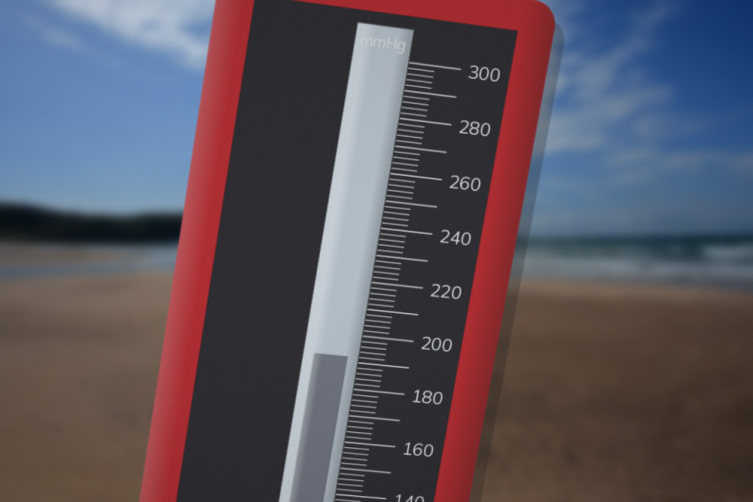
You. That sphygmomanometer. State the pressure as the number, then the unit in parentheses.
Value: 192 (mmHg)
